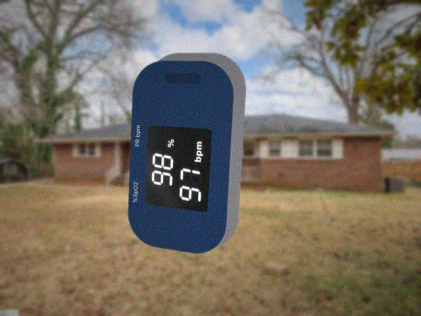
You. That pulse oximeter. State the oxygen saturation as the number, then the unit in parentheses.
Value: 98 (%)
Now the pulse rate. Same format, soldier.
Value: 97 (bpm)
